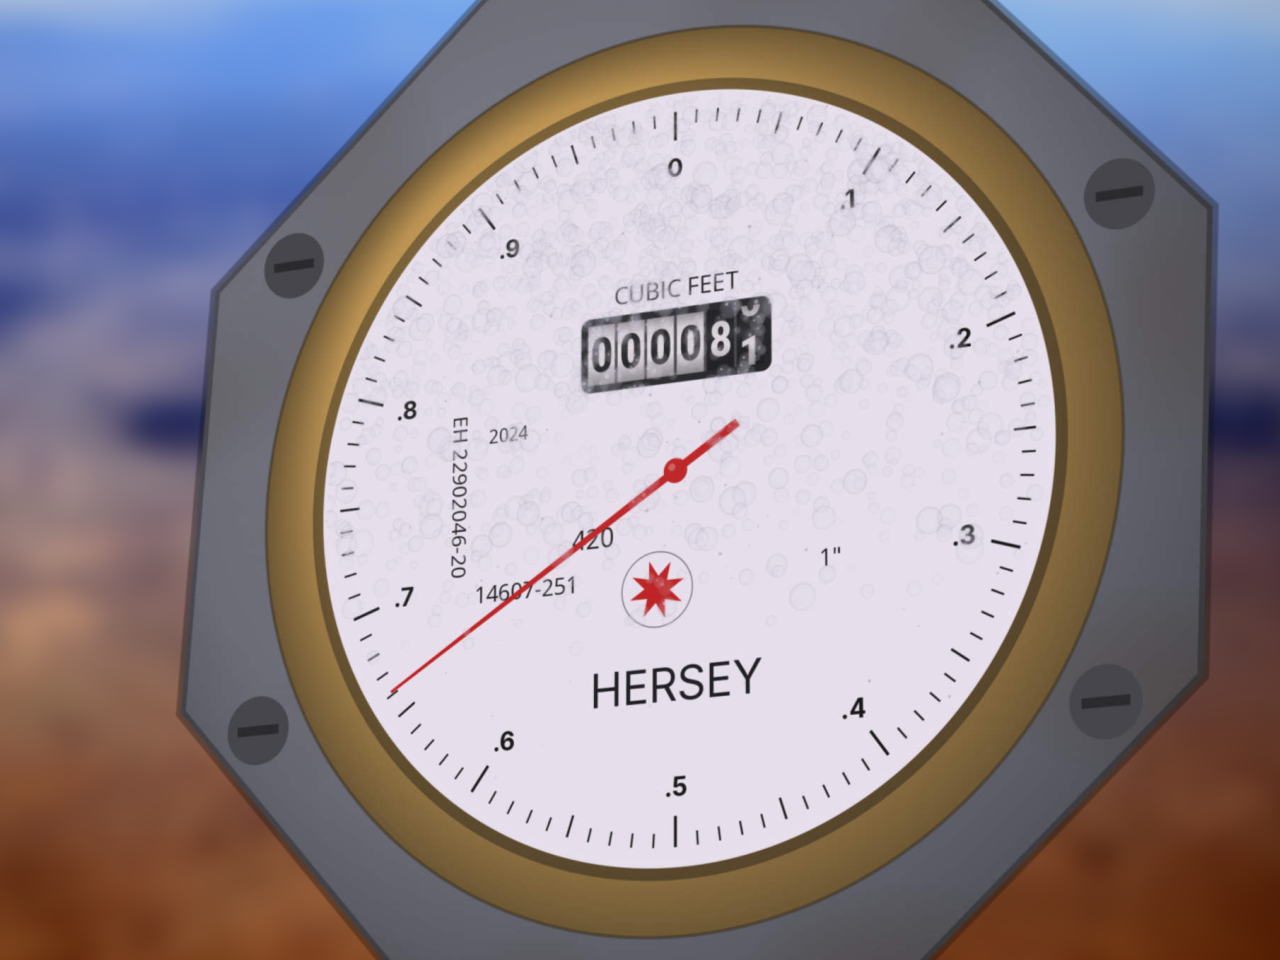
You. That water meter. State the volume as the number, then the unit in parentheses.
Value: 80.66 (ft³)
